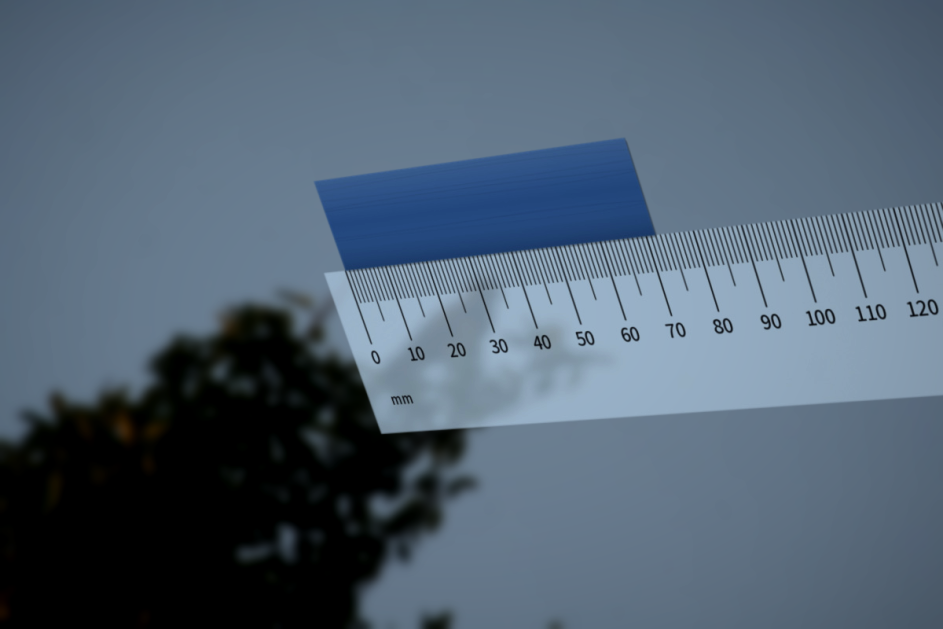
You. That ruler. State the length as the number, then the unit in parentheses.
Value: 72 (mm)
